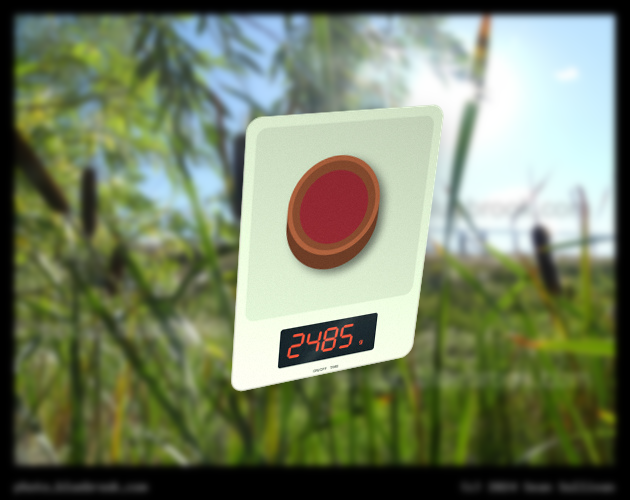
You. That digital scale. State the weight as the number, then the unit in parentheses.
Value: 2485 (g)
